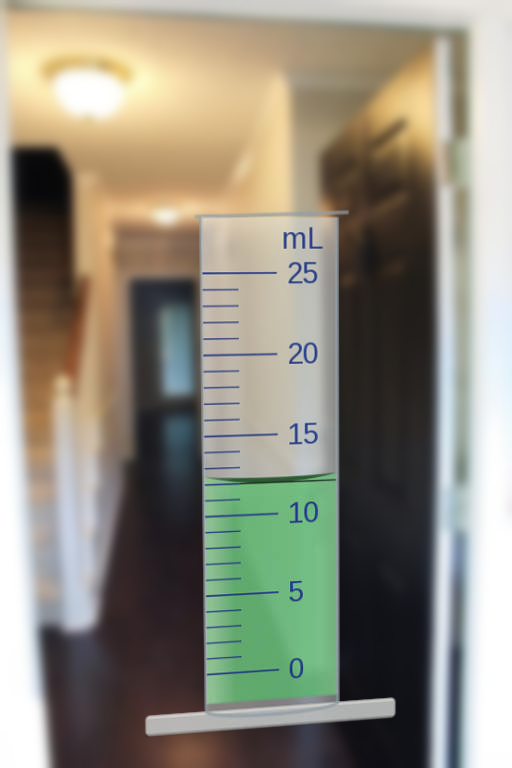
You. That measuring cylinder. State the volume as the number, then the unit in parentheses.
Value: 12 (mL)
